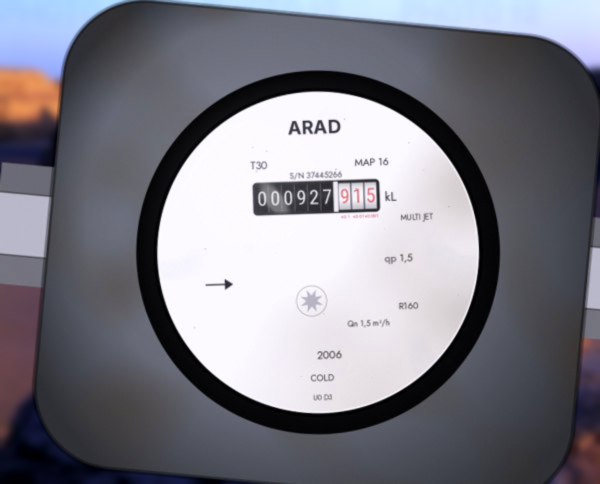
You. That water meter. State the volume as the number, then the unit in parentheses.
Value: 927.915 (kL)
